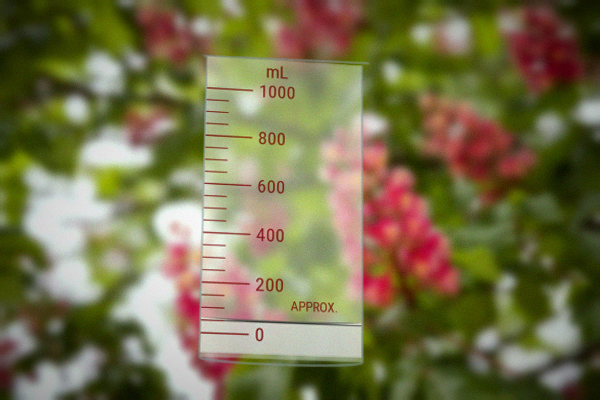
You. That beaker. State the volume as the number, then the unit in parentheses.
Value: 50 (mL)
